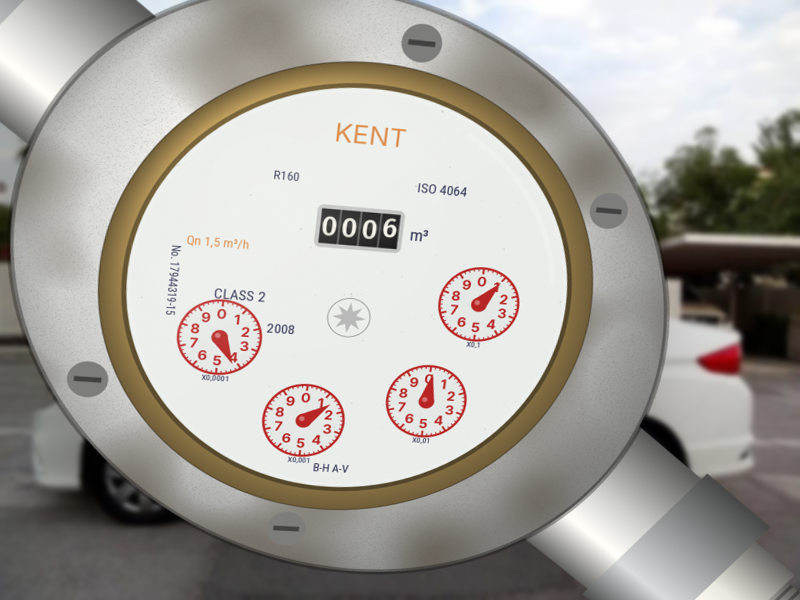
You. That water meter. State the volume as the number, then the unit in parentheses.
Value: 6.1014 (m³)
